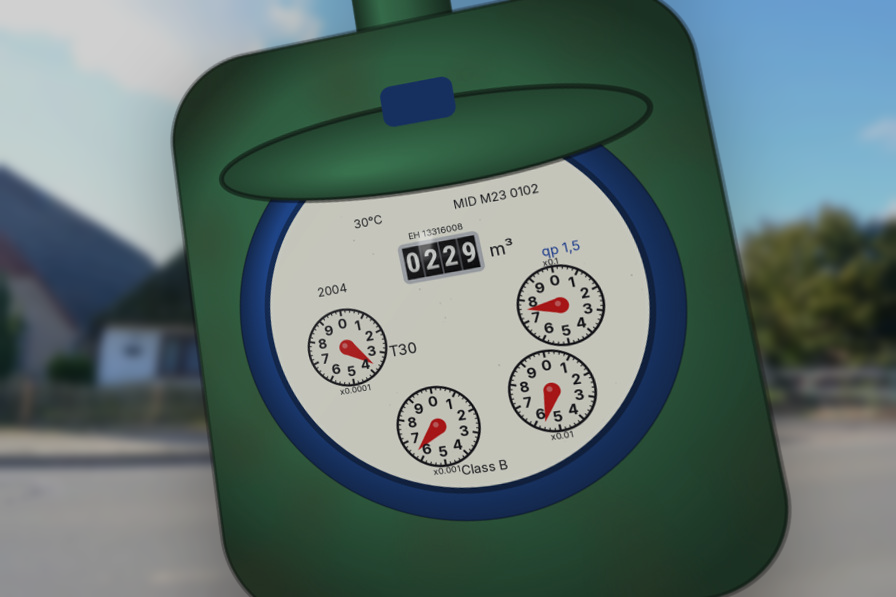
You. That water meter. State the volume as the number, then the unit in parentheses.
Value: 229.7563 (m³)
